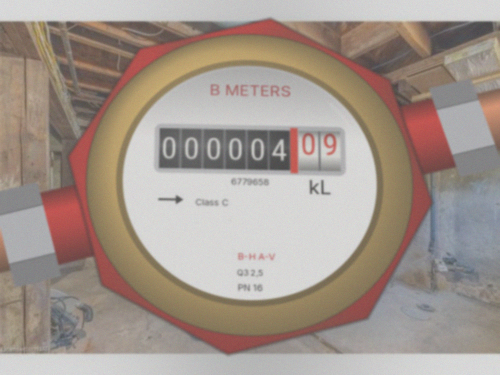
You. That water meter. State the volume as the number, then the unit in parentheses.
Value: 4.09 (kL)
